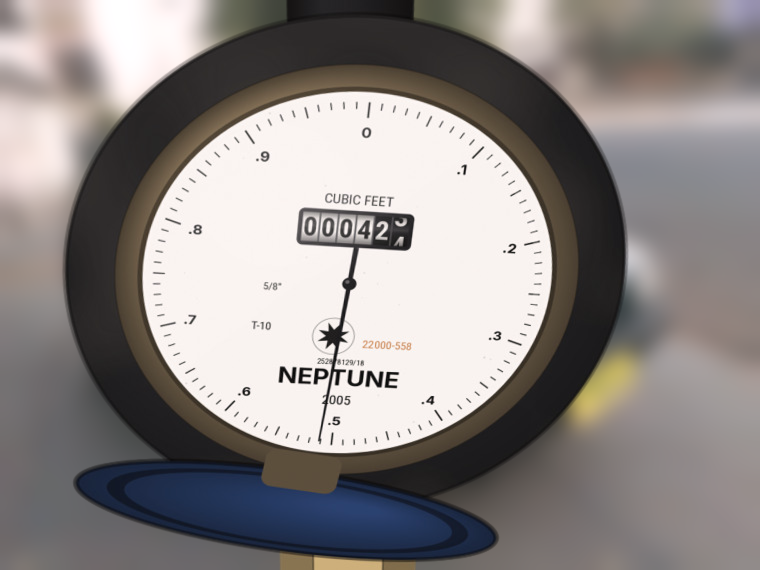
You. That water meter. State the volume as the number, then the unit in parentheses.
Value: 423.51 (ft³)
